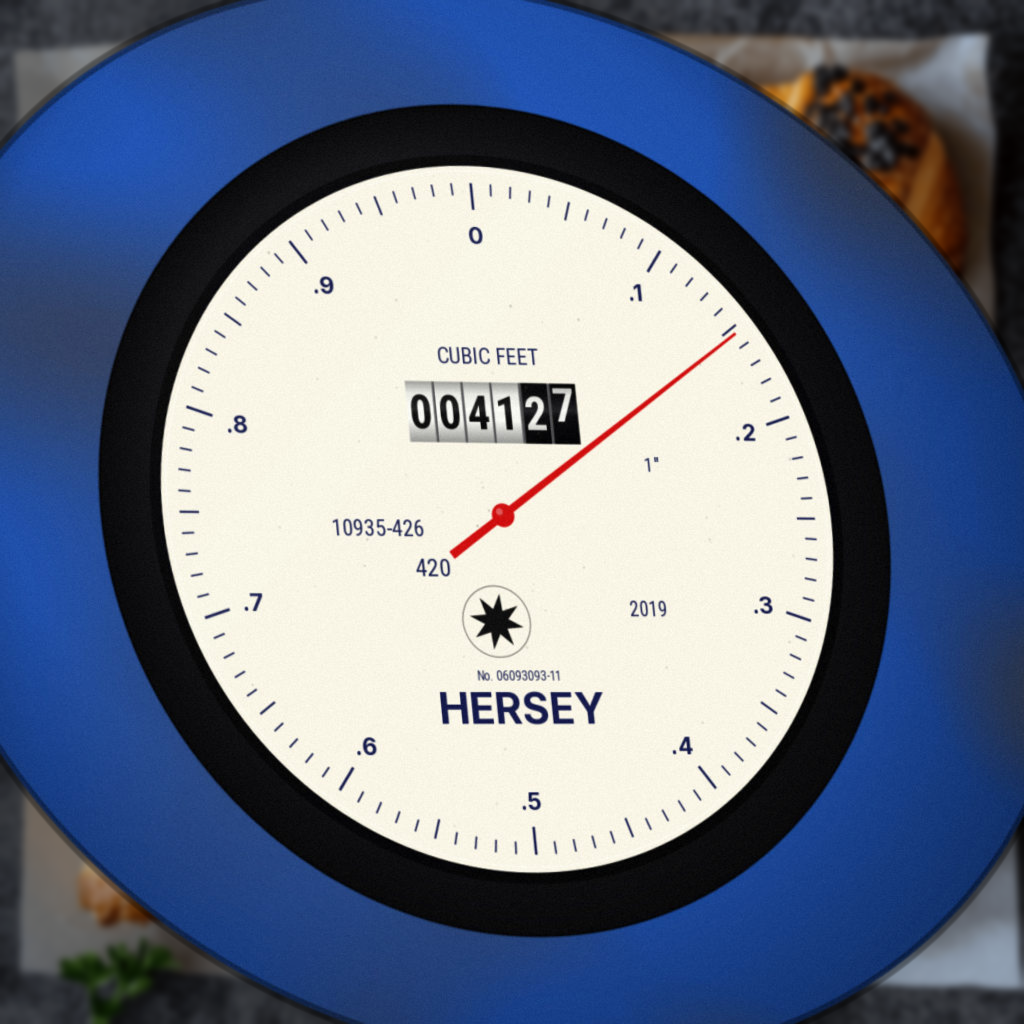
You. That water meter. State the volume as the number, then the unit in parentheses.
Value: 4127.15 (ft³)
